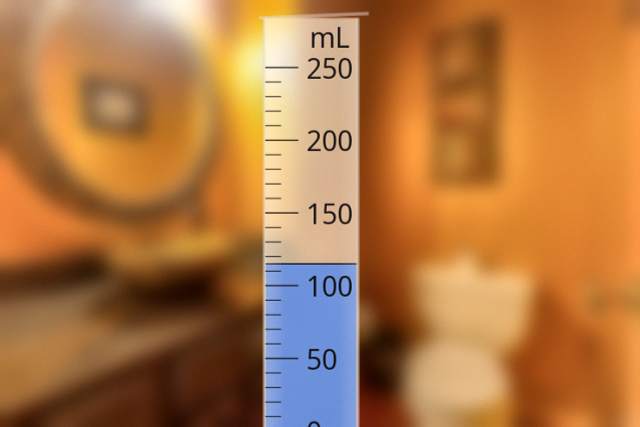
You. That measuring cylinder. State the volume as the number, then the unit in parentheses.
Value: 115 (mL)
